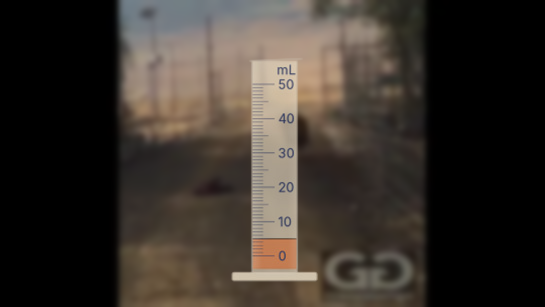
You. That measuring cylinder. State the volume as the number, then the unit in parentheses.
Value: 5 (mL)
